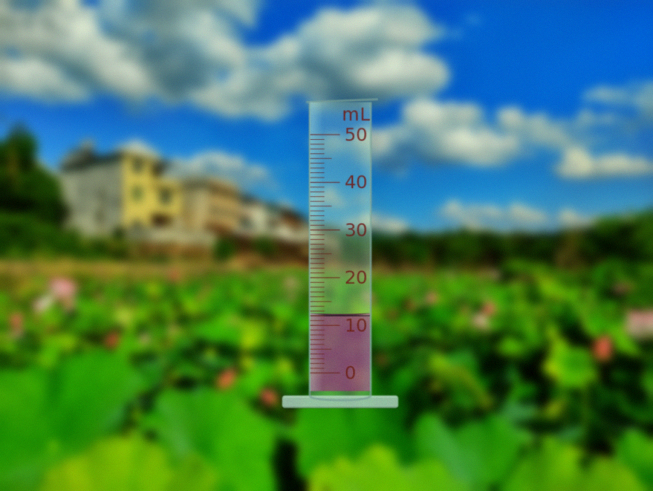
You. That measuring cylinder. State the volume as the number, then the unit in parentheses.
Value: 12 (mL)
